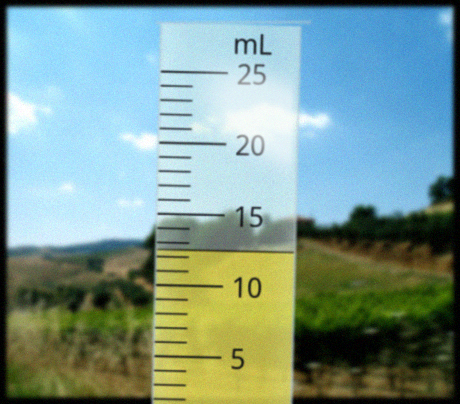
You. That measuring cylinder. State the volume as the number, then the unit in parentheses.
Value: 12.5 (mL)
